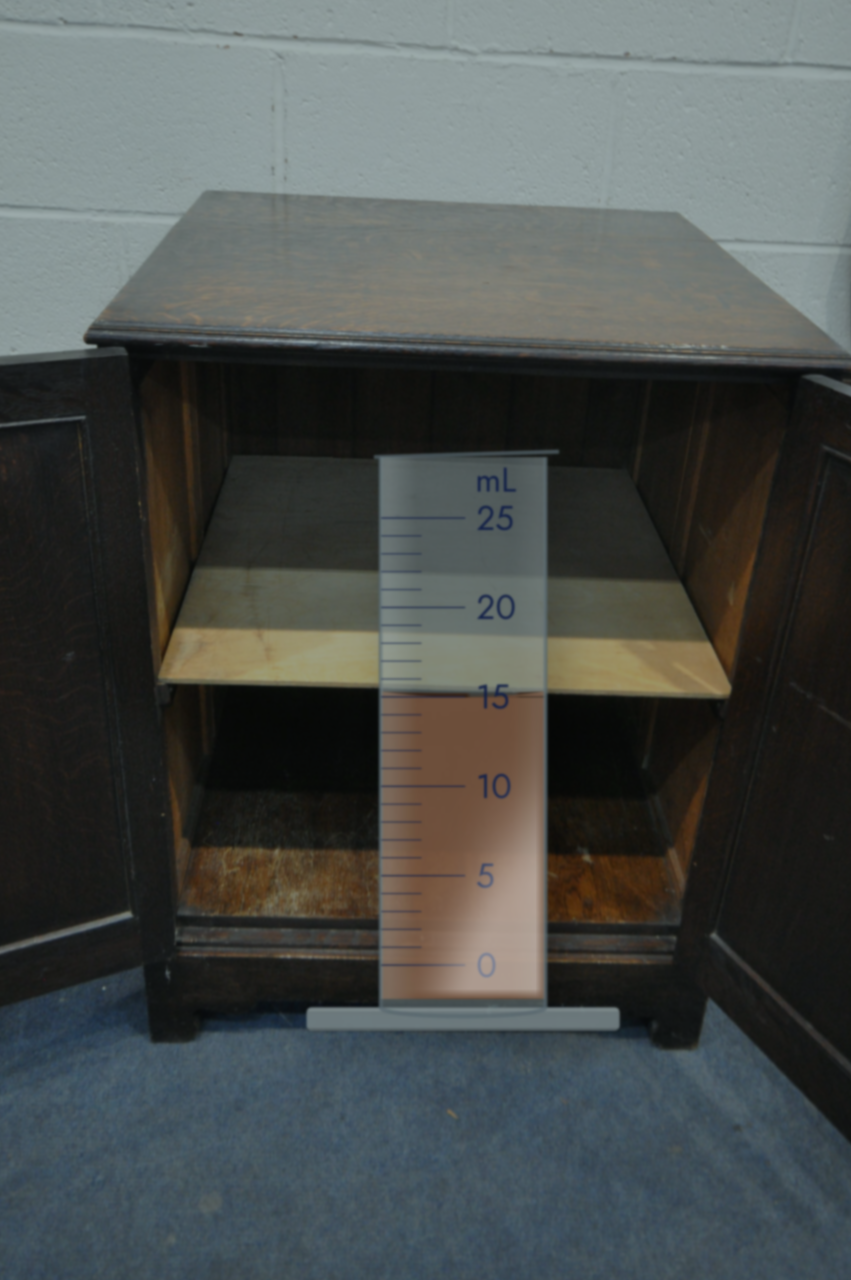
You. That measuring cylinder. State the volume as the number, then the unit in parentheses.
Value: 15 (mL)
